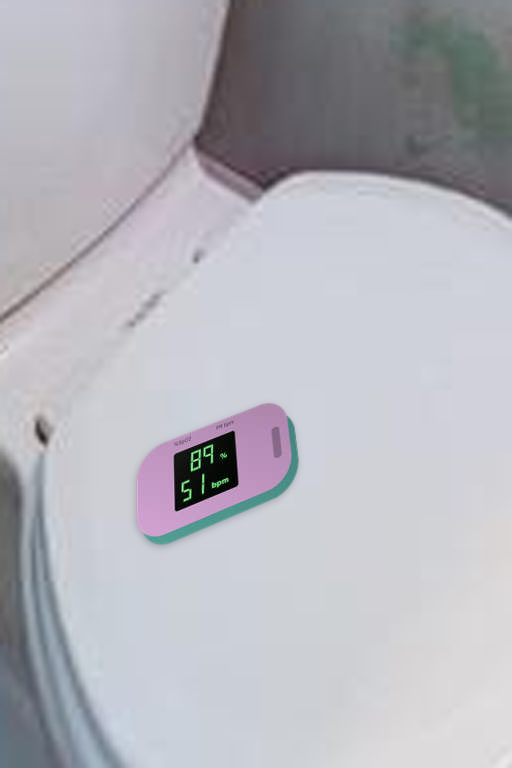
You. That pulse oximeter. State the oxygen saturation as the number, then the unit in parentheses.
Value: 89 (%)
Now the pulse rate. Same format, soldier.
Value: 51 (bpm)
